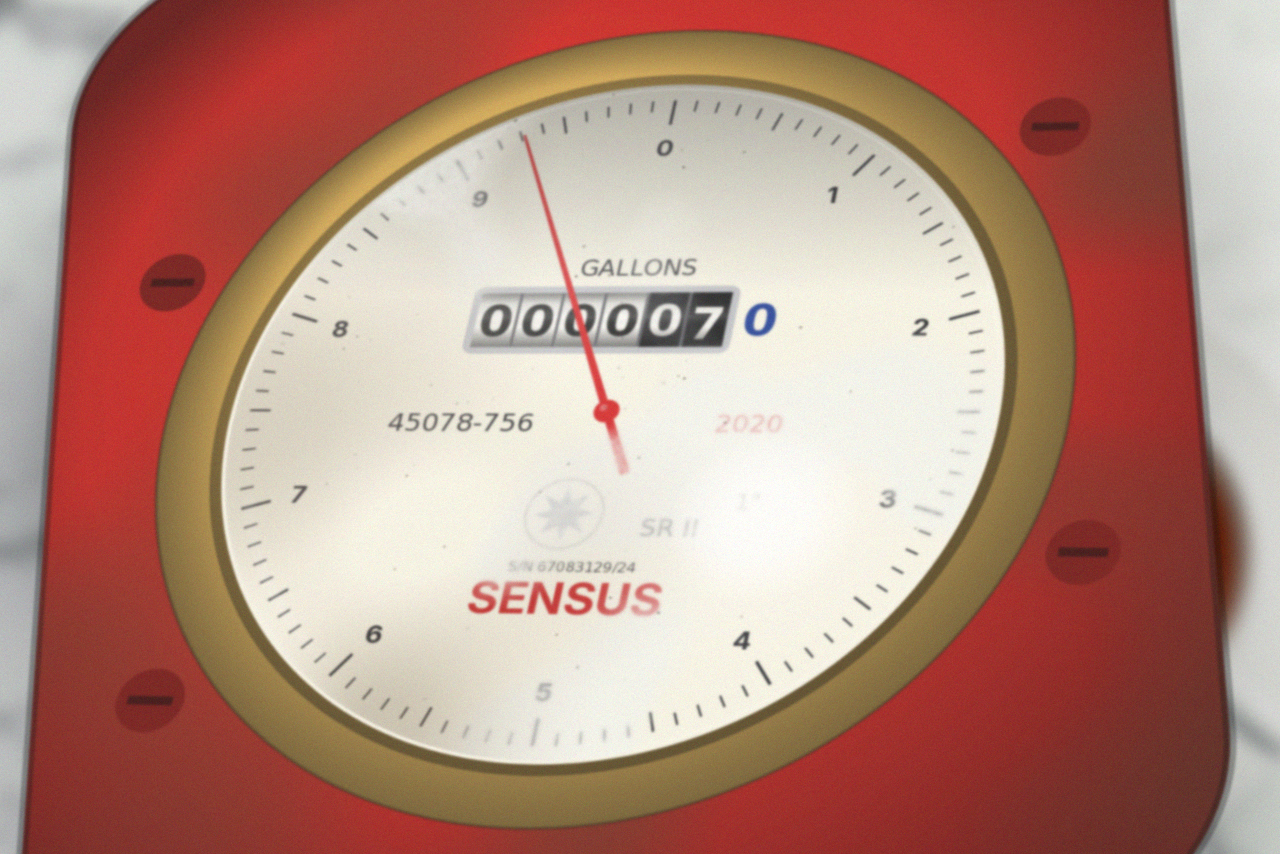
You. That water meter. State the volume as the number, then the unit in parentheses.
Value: 69.3 (gal)
